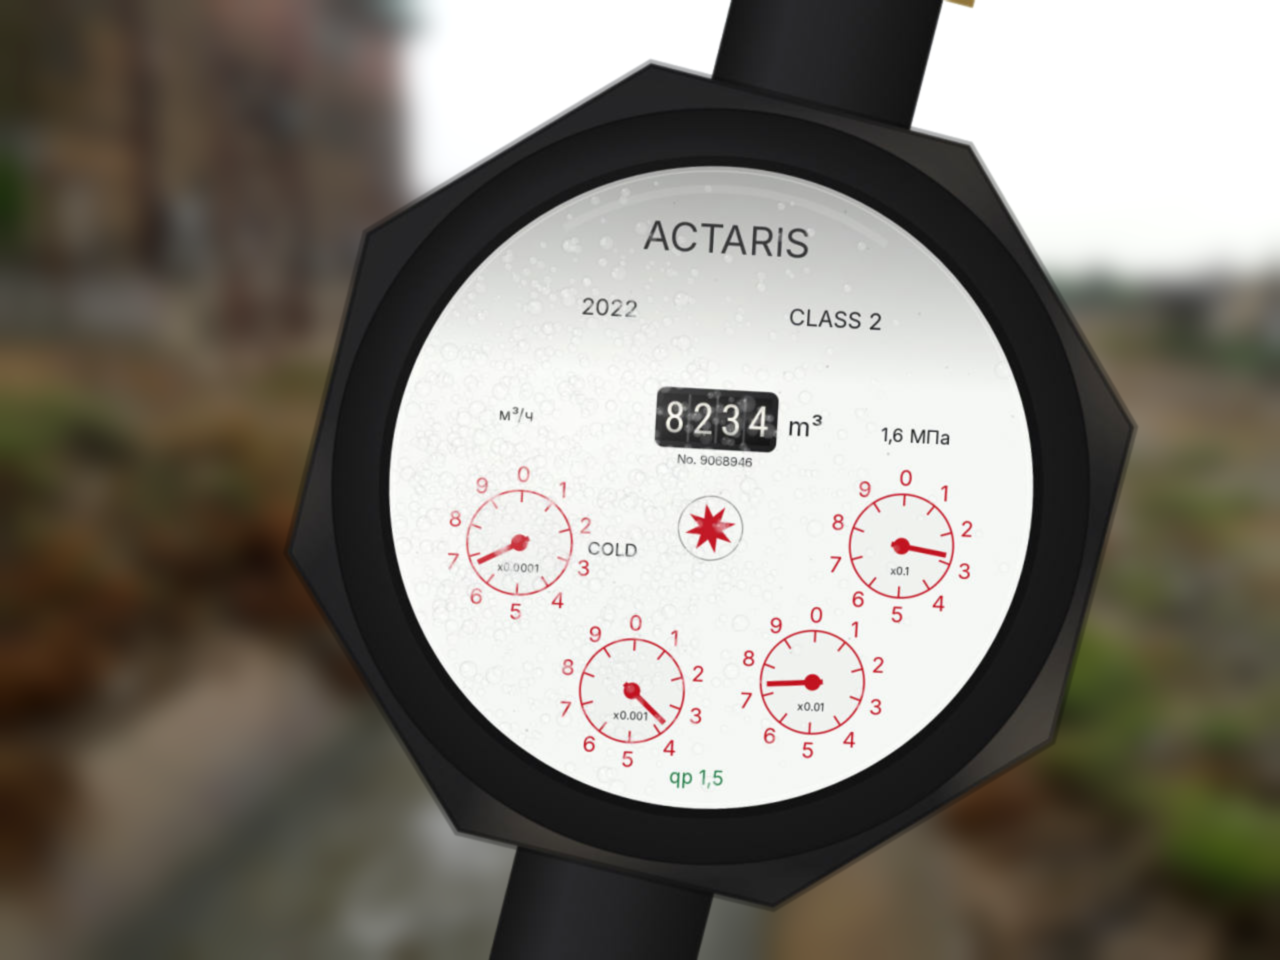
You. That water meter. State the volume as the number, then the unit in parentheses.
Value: 8234.2736 (m³)
